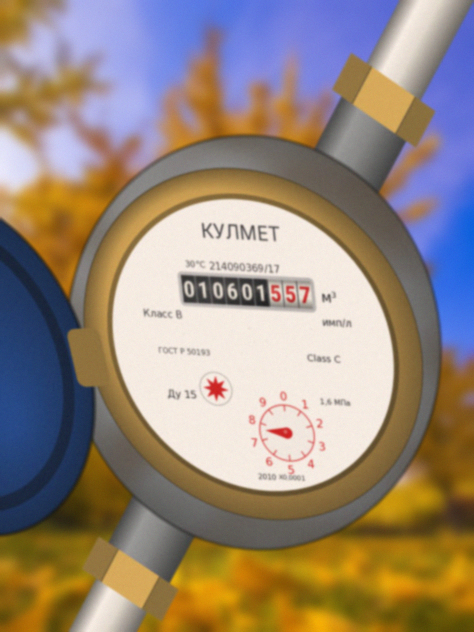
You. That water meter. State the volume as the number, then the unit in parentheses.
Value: 10601.5577 (m³)
